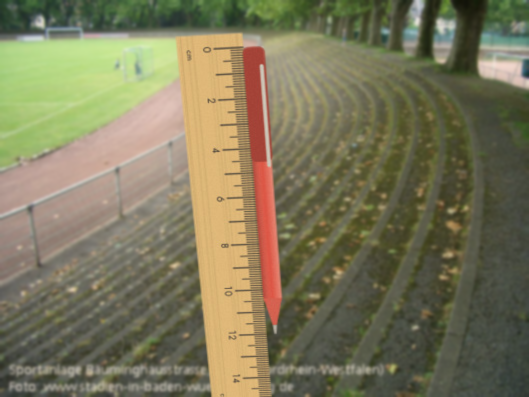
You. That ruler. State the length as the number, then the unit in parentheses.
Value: 12 (cm)
